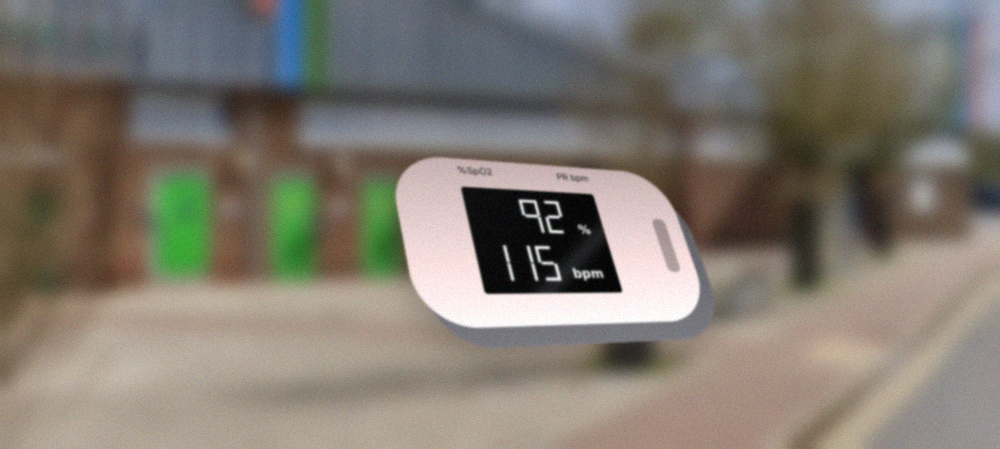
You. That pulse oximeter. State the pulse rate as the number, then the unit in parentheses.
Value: 115 (bpm)
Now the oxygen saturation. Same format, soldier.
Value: 92 (%)
